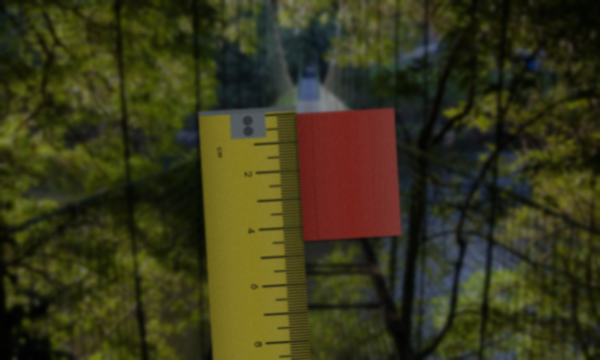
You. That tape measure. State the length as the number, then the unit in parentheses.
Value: 4.5 (cm)
